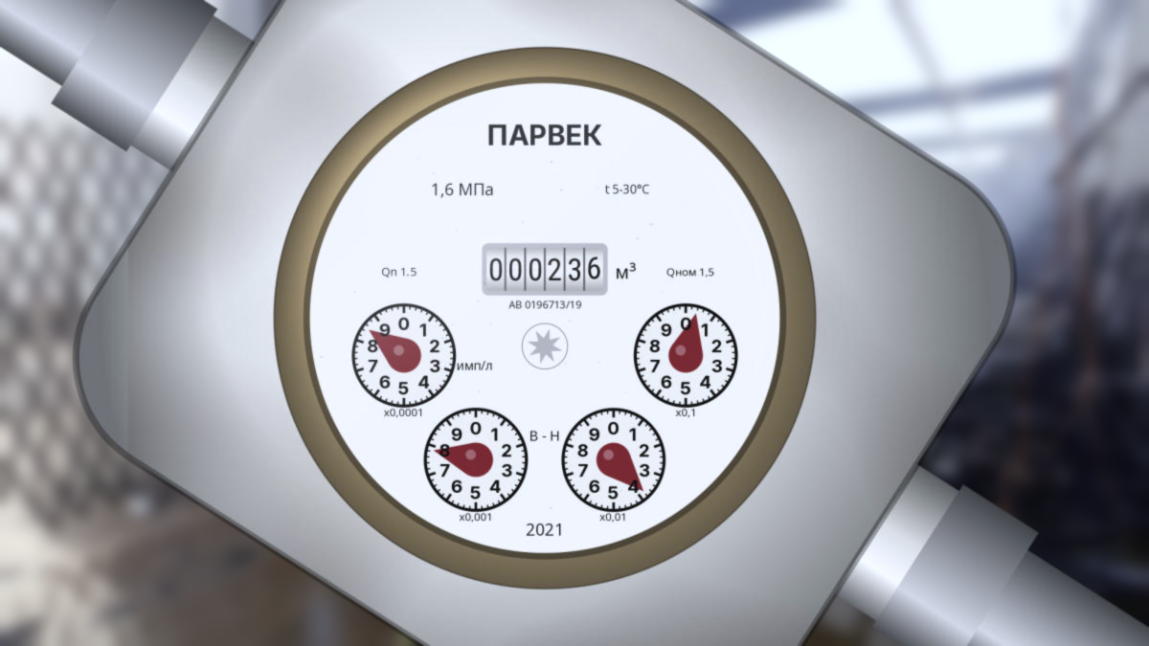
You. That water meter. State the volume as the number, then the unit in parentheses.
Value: 236.0378 (m³)
